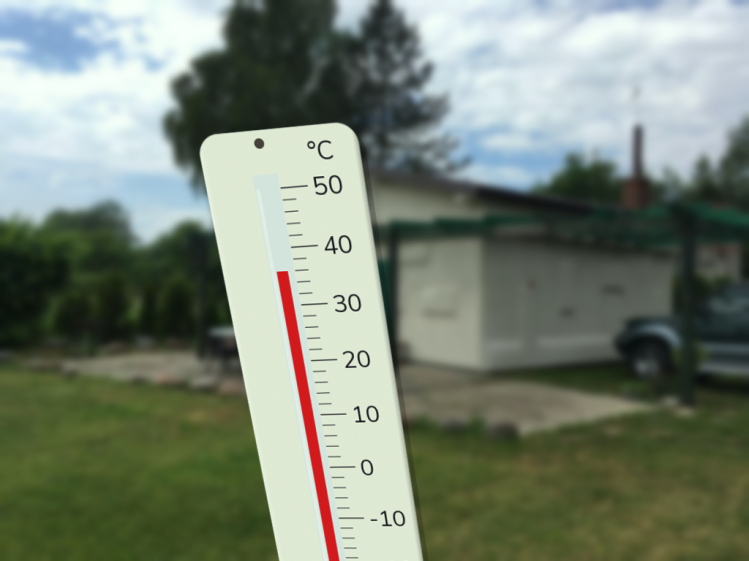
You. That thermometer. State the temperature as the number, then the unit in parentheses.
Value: 36 (°C)
